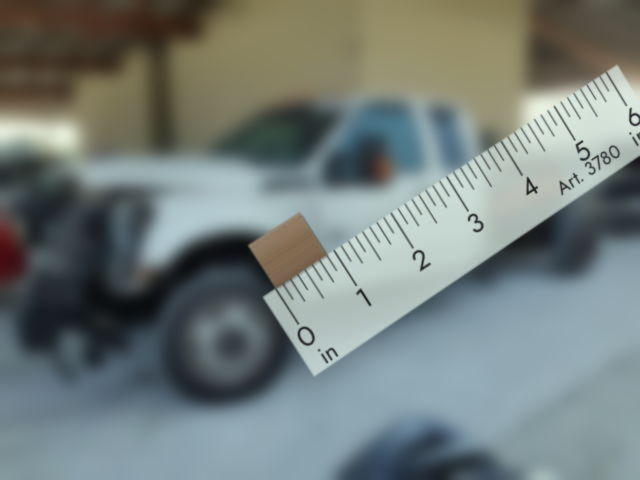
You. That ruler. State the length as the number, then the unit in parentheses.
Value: 0.875 (in)
